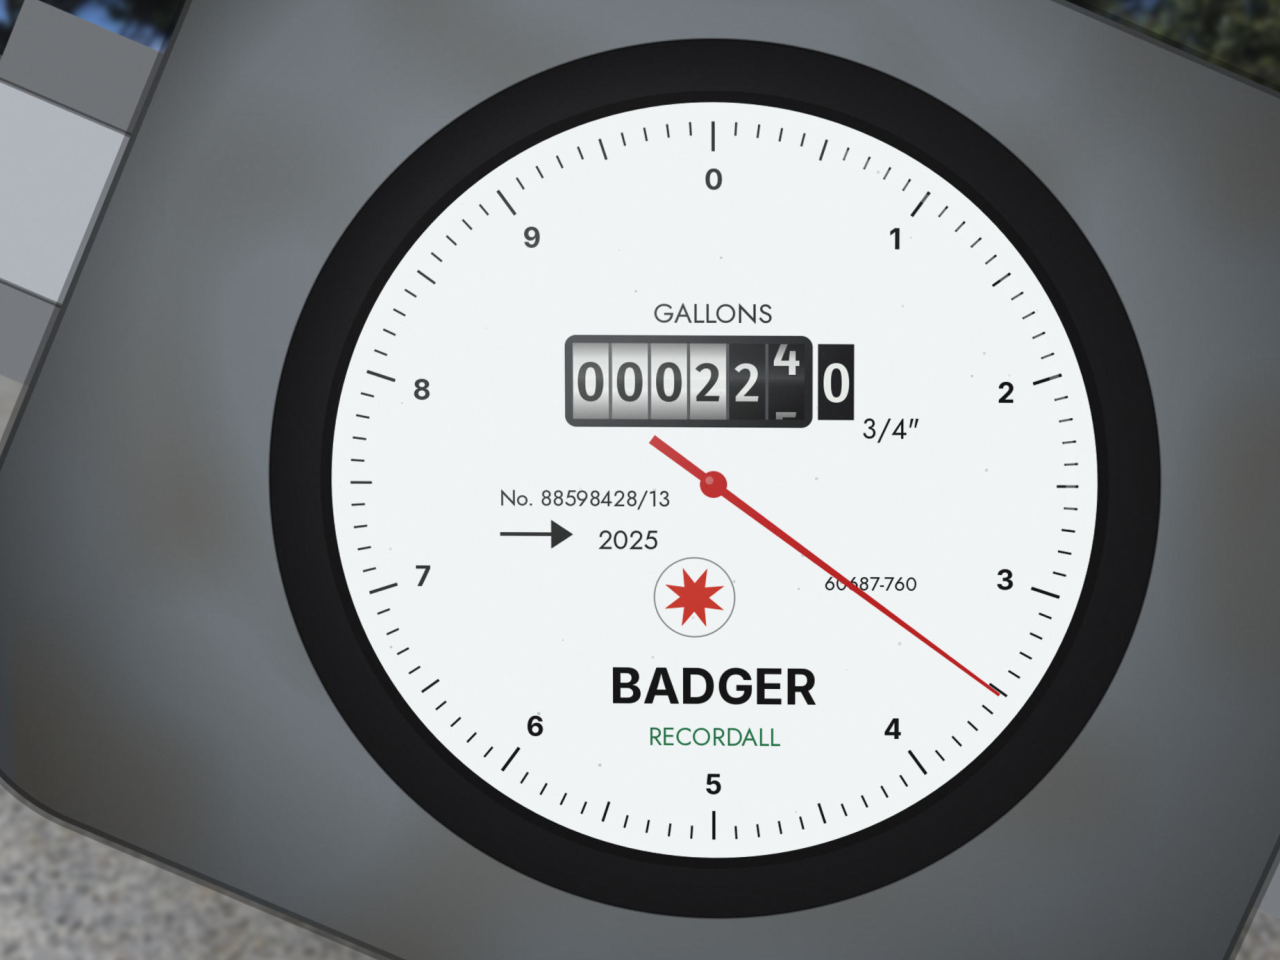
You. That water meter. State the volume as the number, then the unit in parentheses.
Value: 2243.5 (gal)
